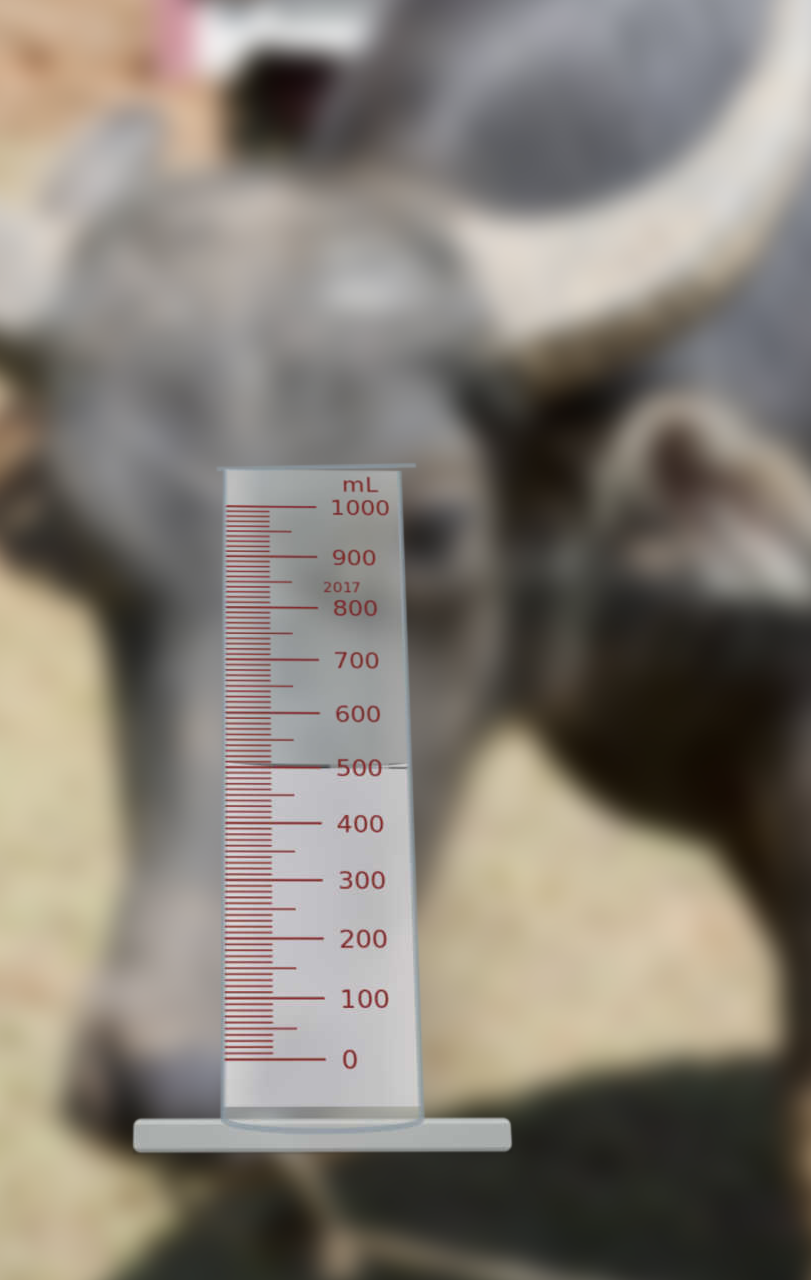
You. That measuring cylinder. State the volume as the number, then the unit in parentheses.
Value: 500 (mL)
